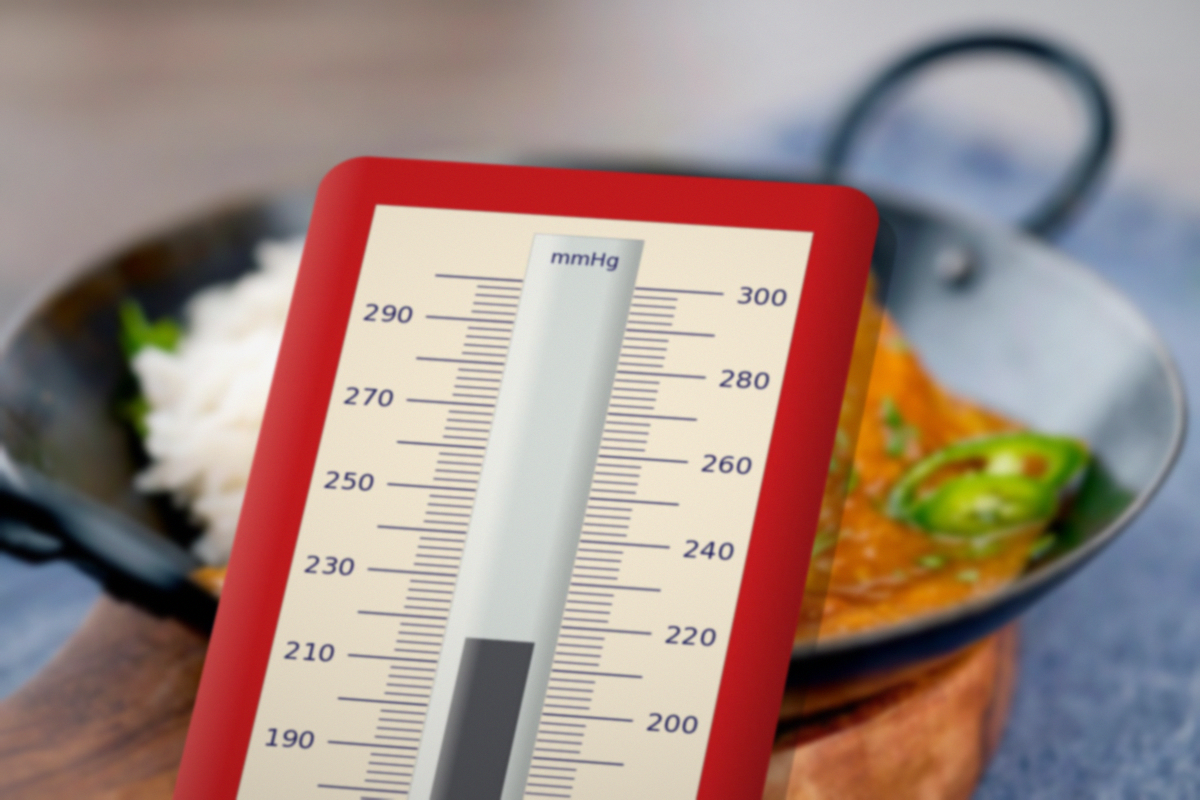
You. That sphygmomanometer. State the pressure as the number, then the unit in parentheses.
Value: 216 (mmHg)
